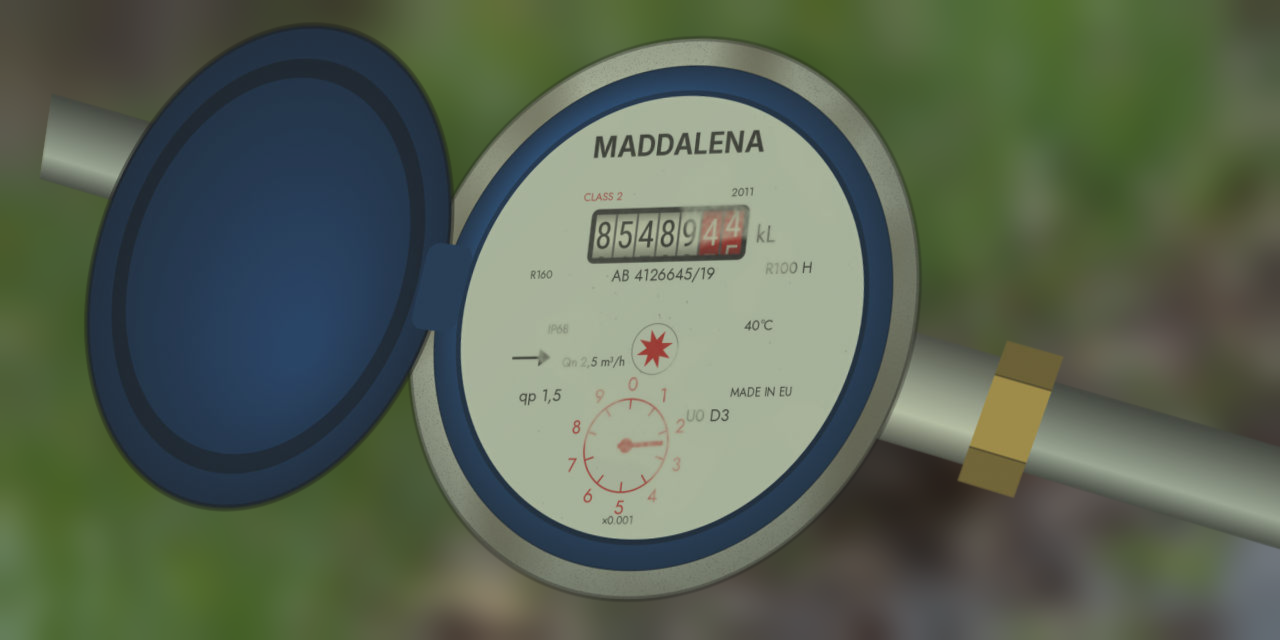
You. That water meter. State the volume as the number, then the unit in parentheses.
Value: 85489.442 (kL)
